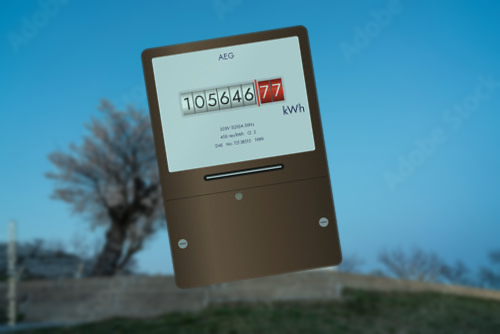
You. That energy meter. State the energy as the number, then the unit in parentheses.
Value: 105646.77 (kWh)
